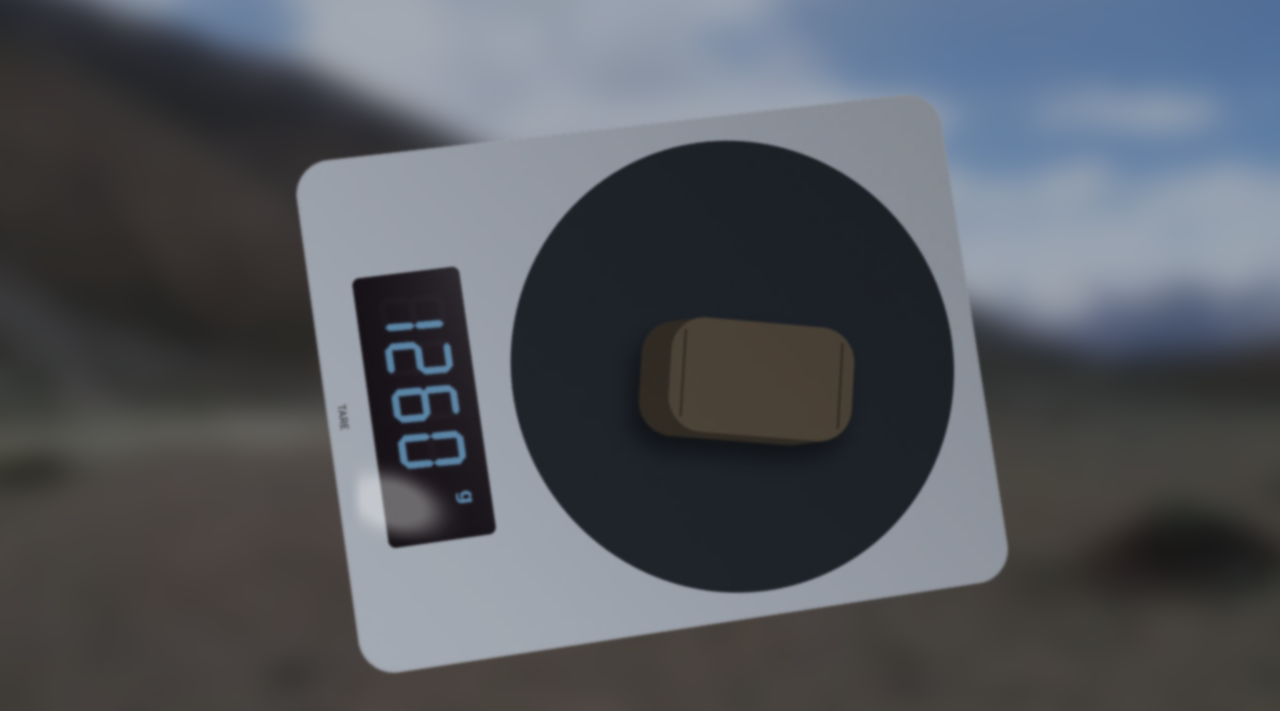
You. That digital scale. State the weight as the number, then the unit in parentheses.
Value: 1260 (g)
